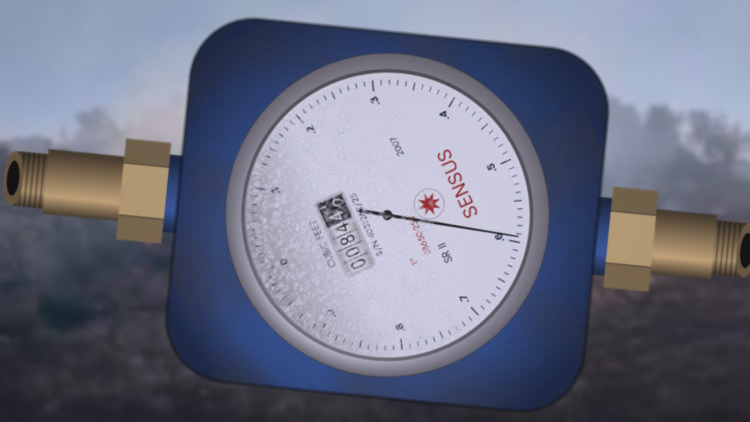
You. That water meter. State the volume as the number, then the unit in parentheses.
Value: 8441.59 (ft³)
